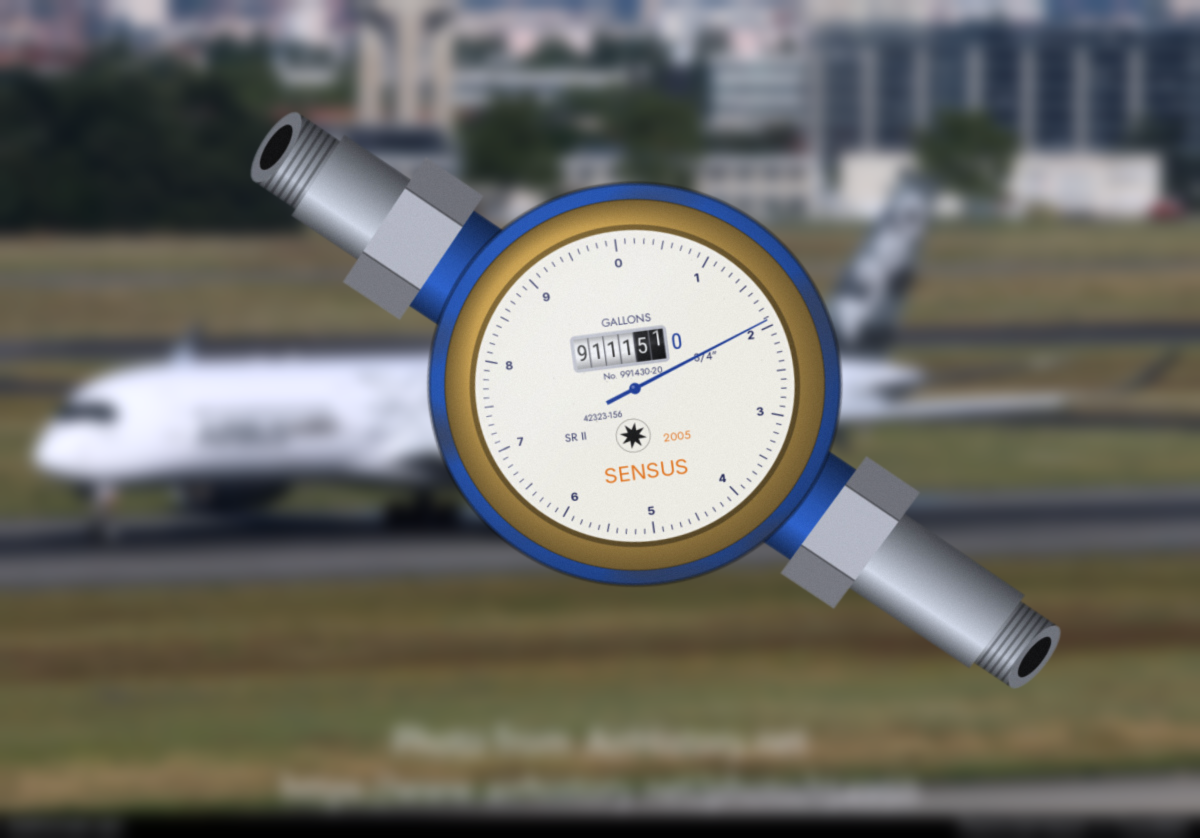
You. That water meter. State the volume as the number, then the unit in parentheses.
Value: 9111511.9 (gal)
